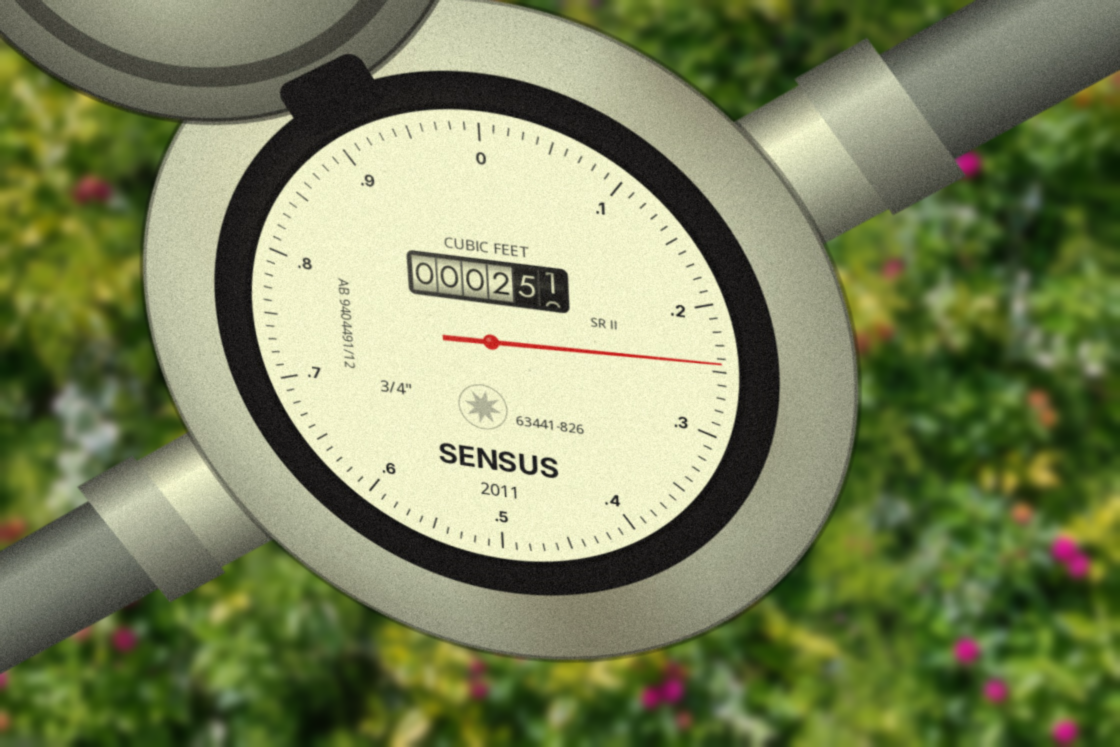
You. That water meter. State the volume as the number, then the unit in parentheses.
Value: 251.24 (ft³)
